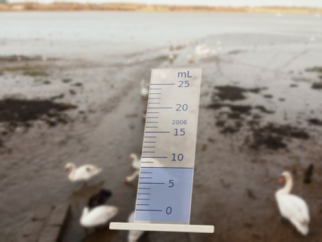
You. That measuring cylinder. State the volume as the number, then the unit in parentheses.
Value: 8 (mL)
